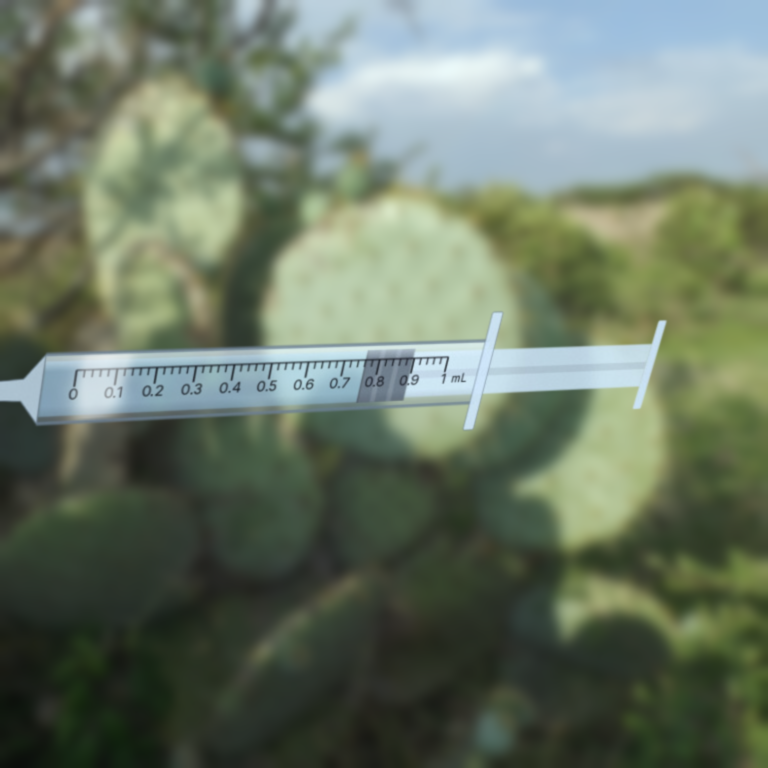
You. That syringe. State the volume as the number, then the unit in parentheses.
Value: 0.76 (mL)
